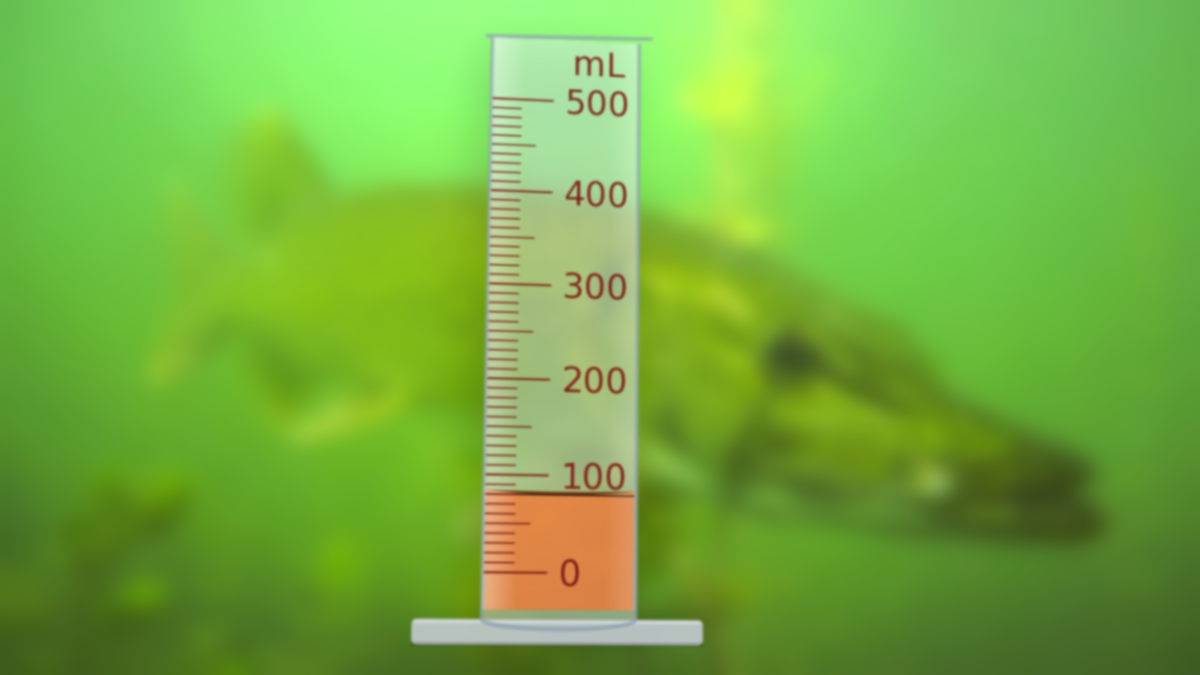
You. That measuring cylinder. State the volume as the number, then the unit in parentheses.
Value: 80 (mL)
